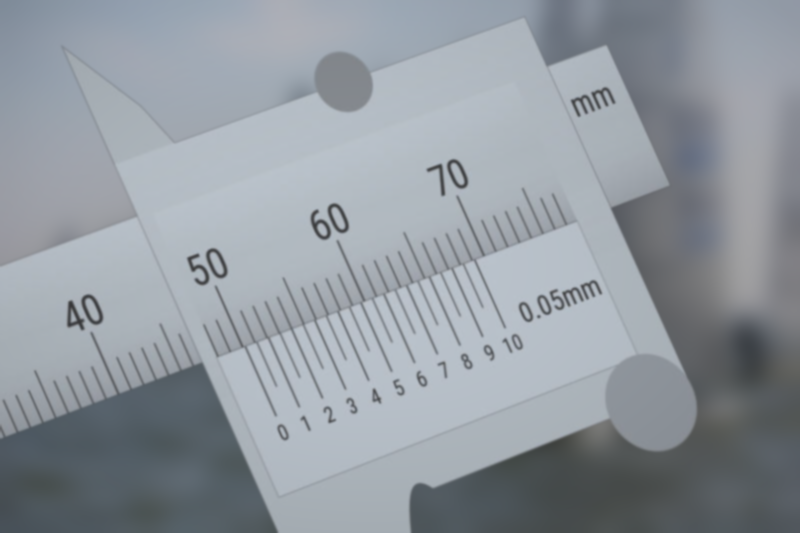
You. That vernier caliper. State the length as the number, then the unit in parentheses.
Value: 50.2 (mm)
